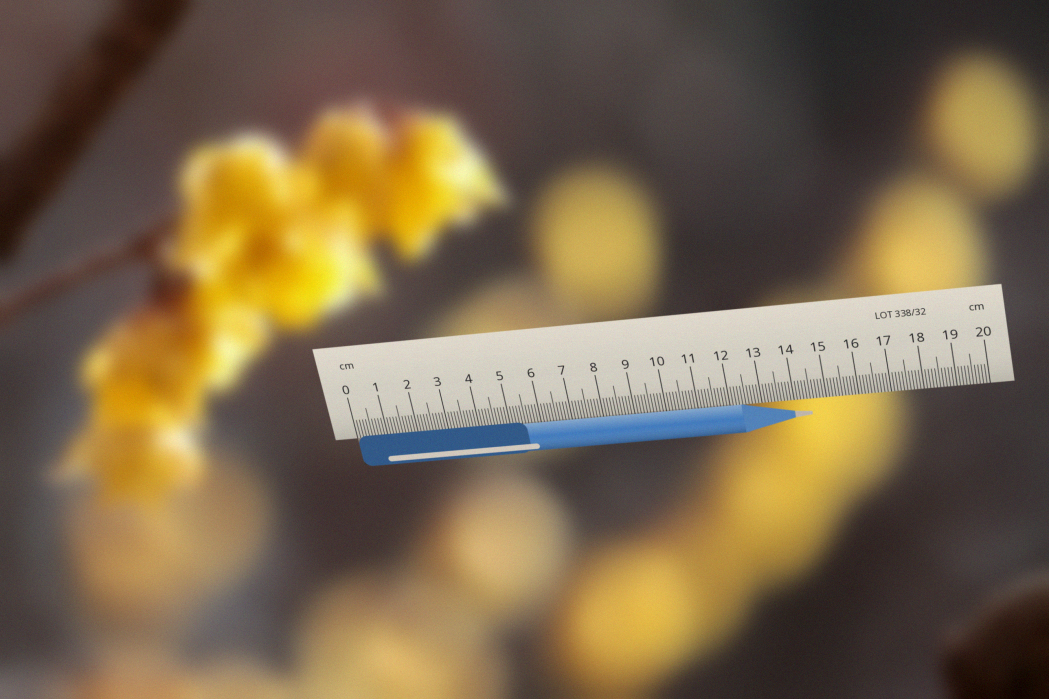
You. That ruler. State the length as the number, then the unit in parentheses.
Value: 14.5 (cm)
